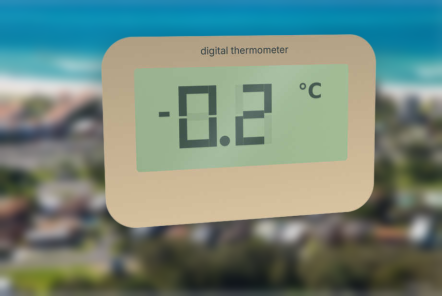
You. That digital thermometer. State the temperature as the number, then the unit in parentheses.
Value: -0.2 (°C)
